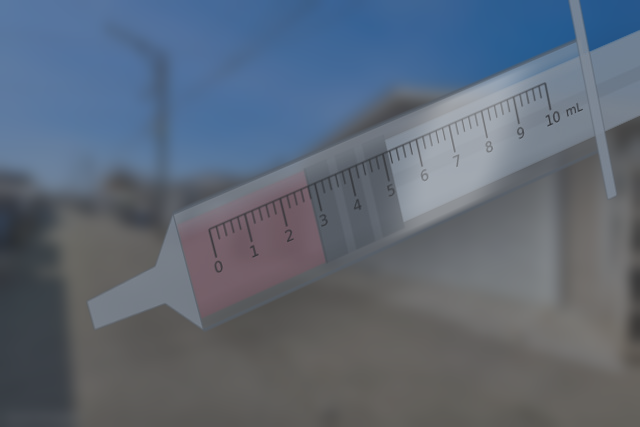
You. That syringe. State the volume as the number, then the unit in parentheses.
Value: 2.8 (mL)
